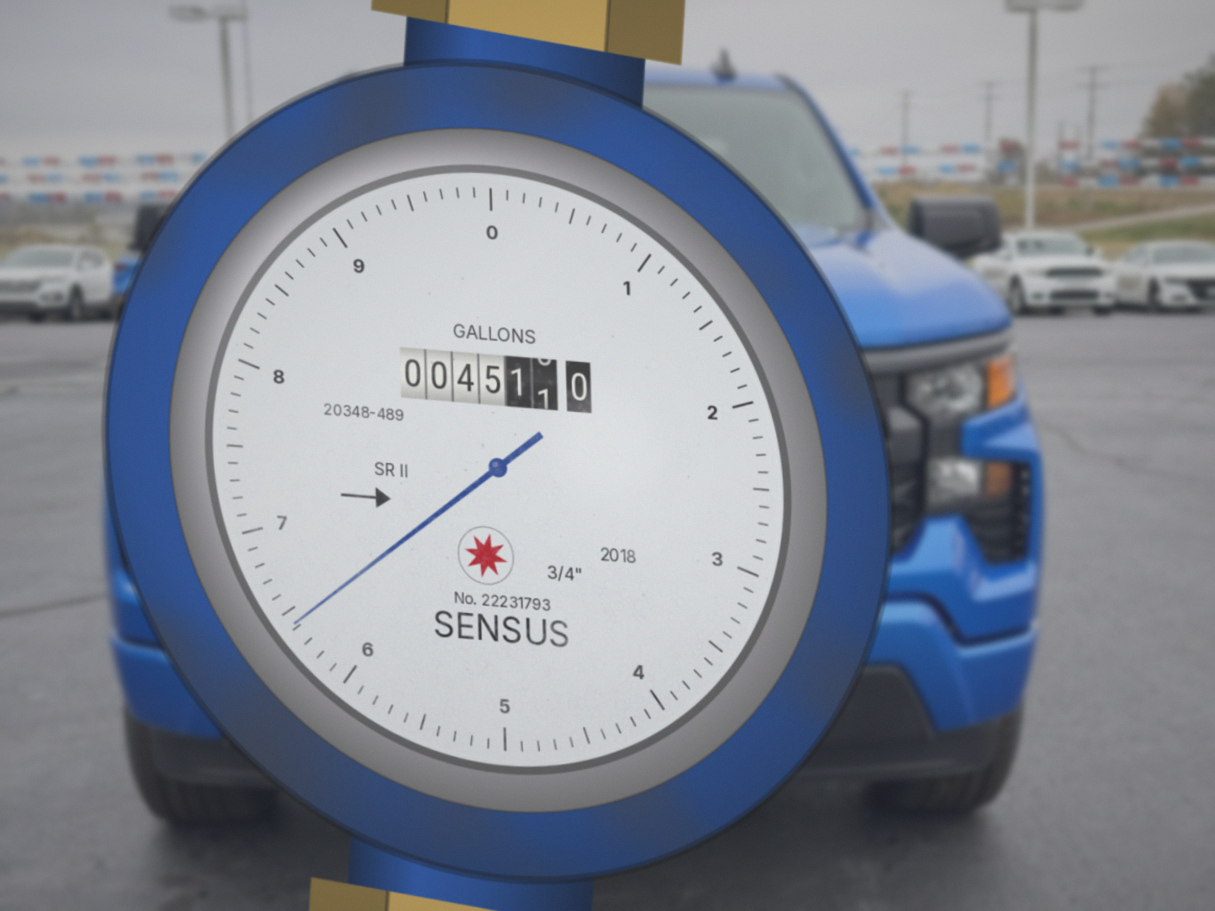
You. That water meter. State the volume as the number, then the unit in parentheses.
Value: 45106.4 (gal)
